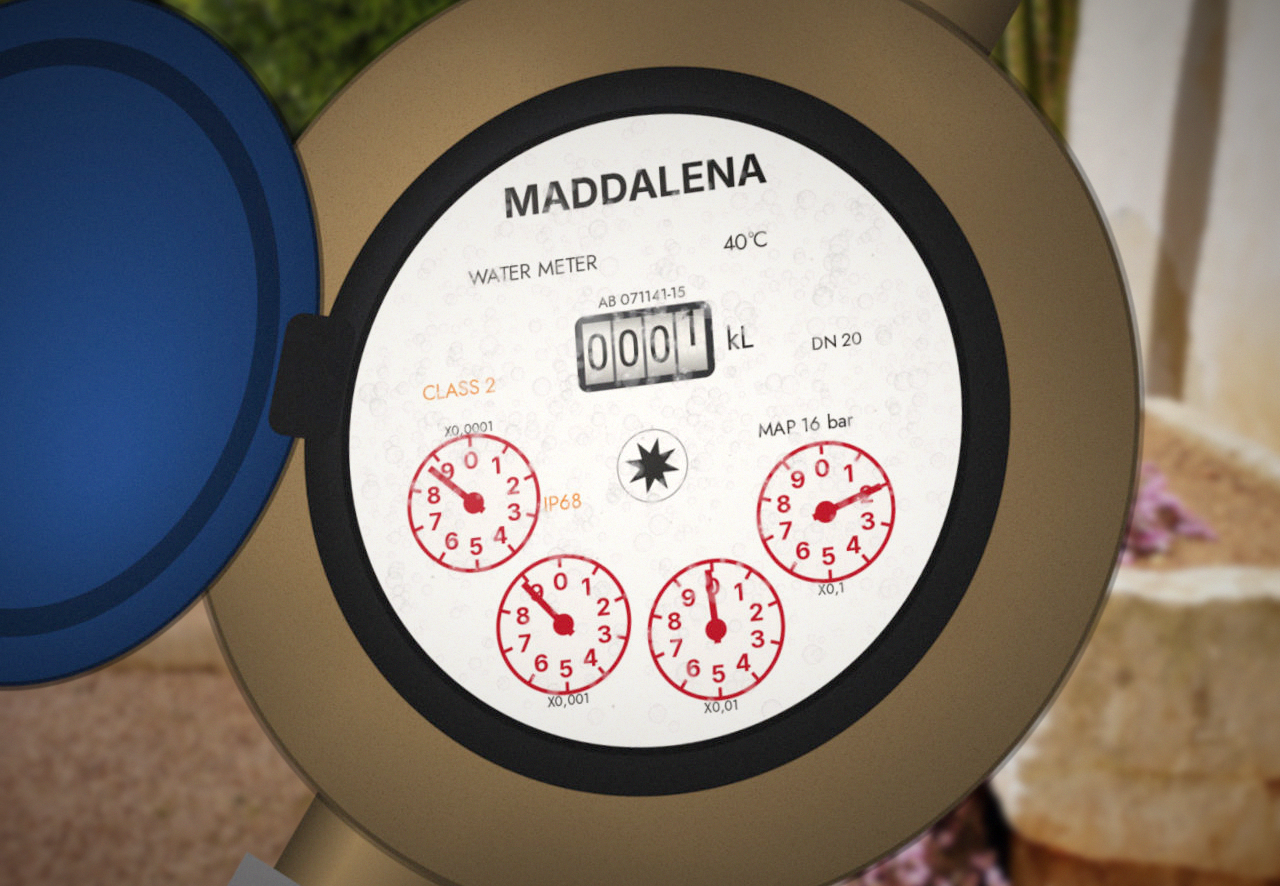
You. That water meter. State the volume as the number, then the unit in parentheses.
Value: 1.1988 (kL)
